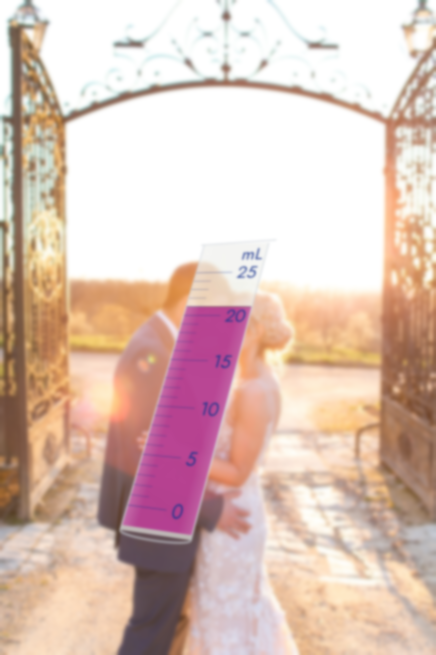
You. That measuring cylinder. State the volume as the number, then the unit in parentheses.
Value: 21 (mL)
